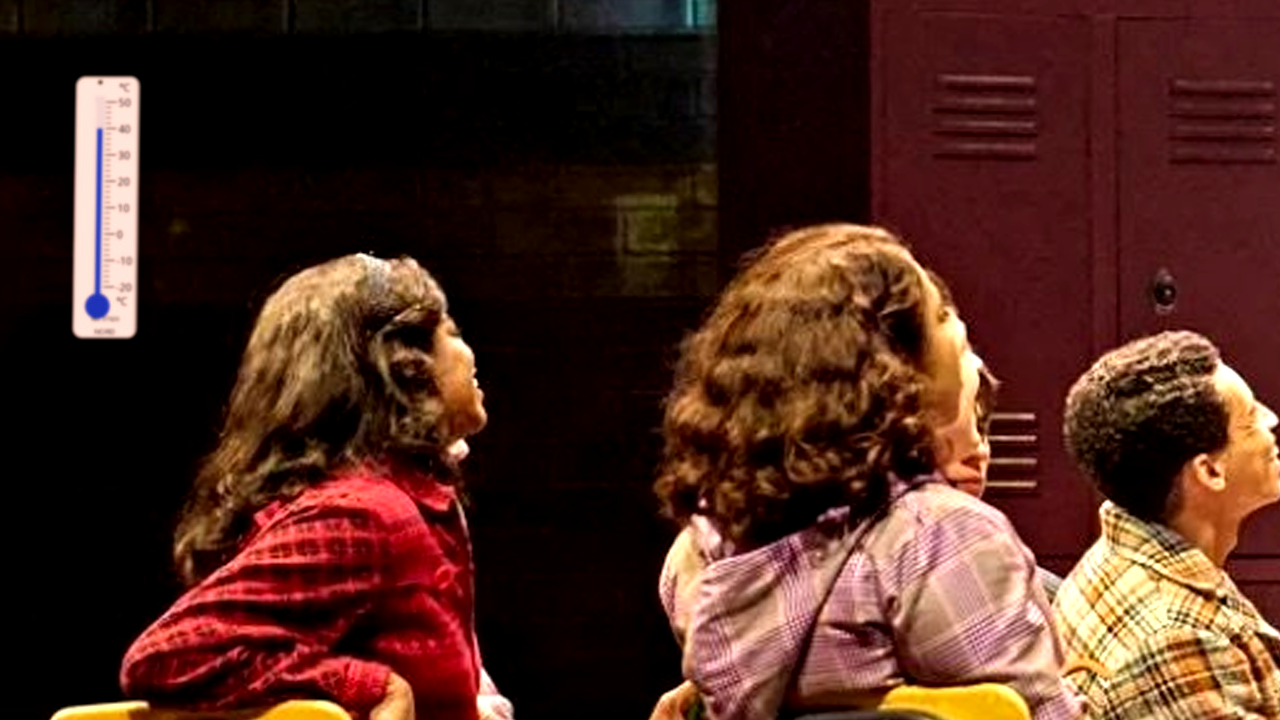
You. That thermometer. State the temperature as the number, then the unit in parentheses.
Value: 40 (°C)
